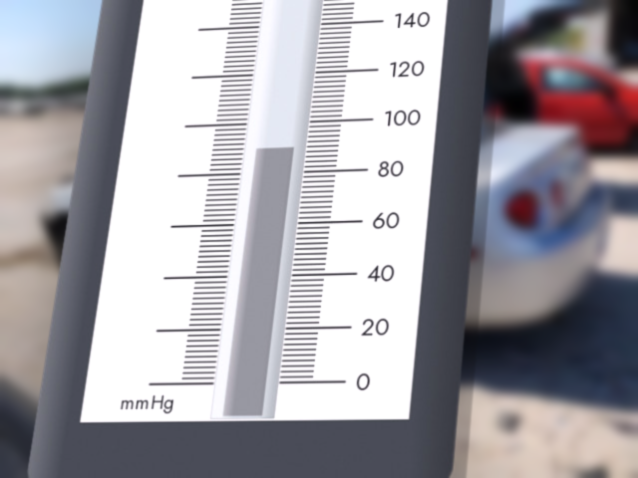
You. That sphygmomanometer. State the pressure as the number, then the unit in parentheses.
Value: 90 (mmHg)
